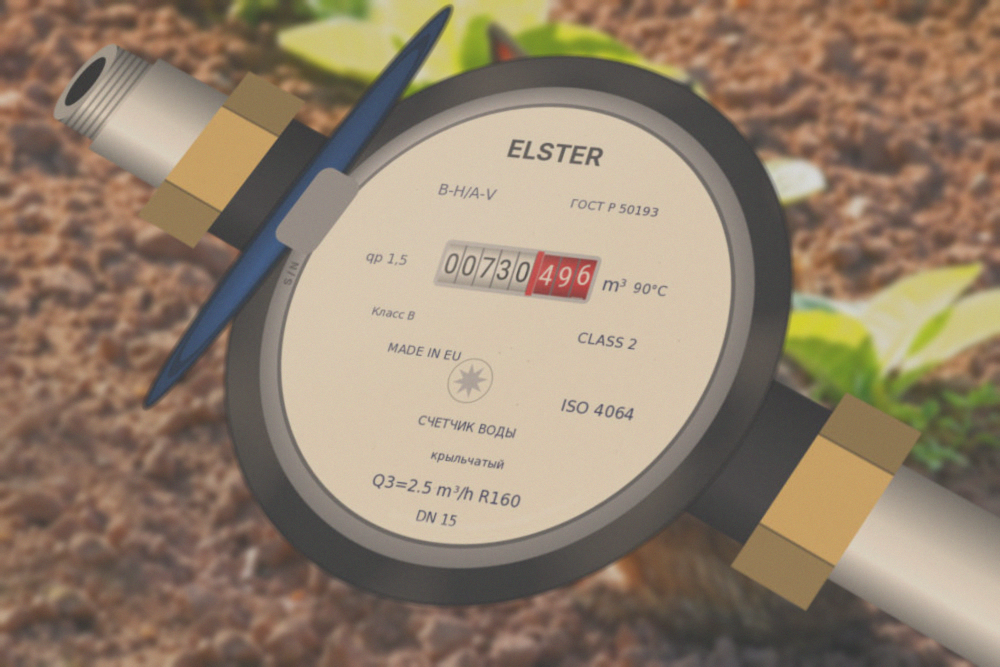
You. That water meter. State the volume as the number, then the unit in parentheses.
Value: 730.496 (m³)
